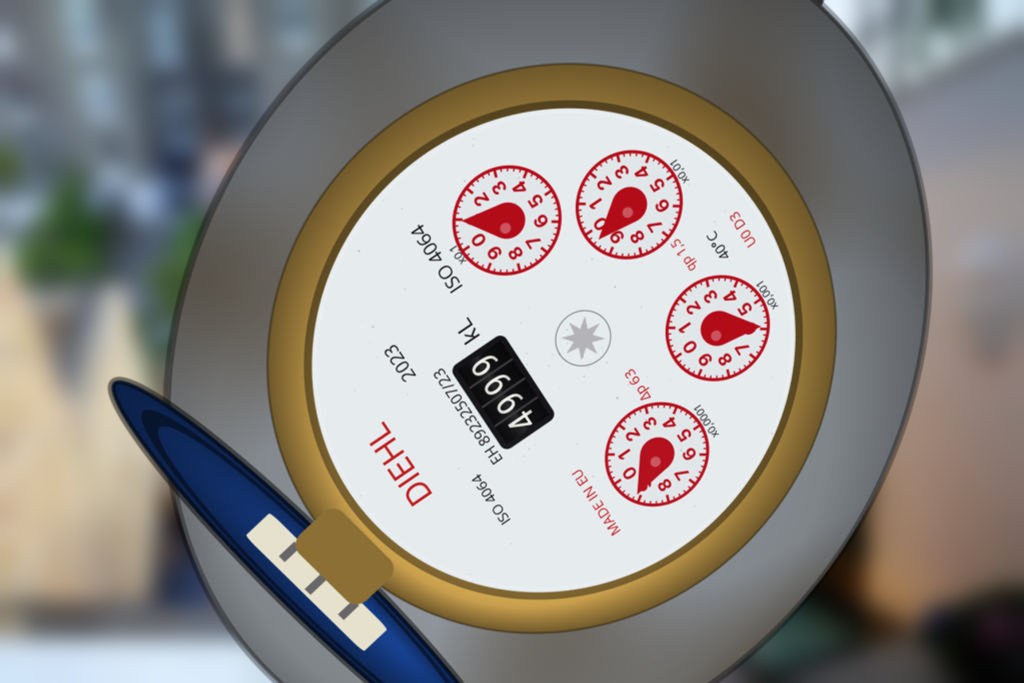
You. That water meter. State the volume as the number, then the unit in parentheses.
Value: 4999.0959 (kL)
